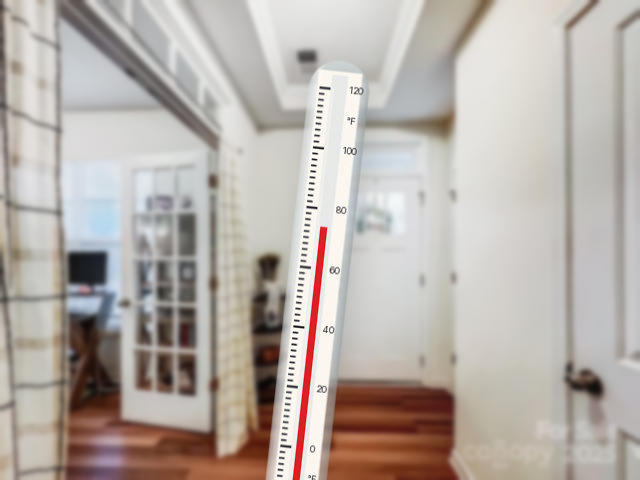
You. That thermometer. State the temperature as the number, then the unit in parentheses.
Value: 74 (°F)
